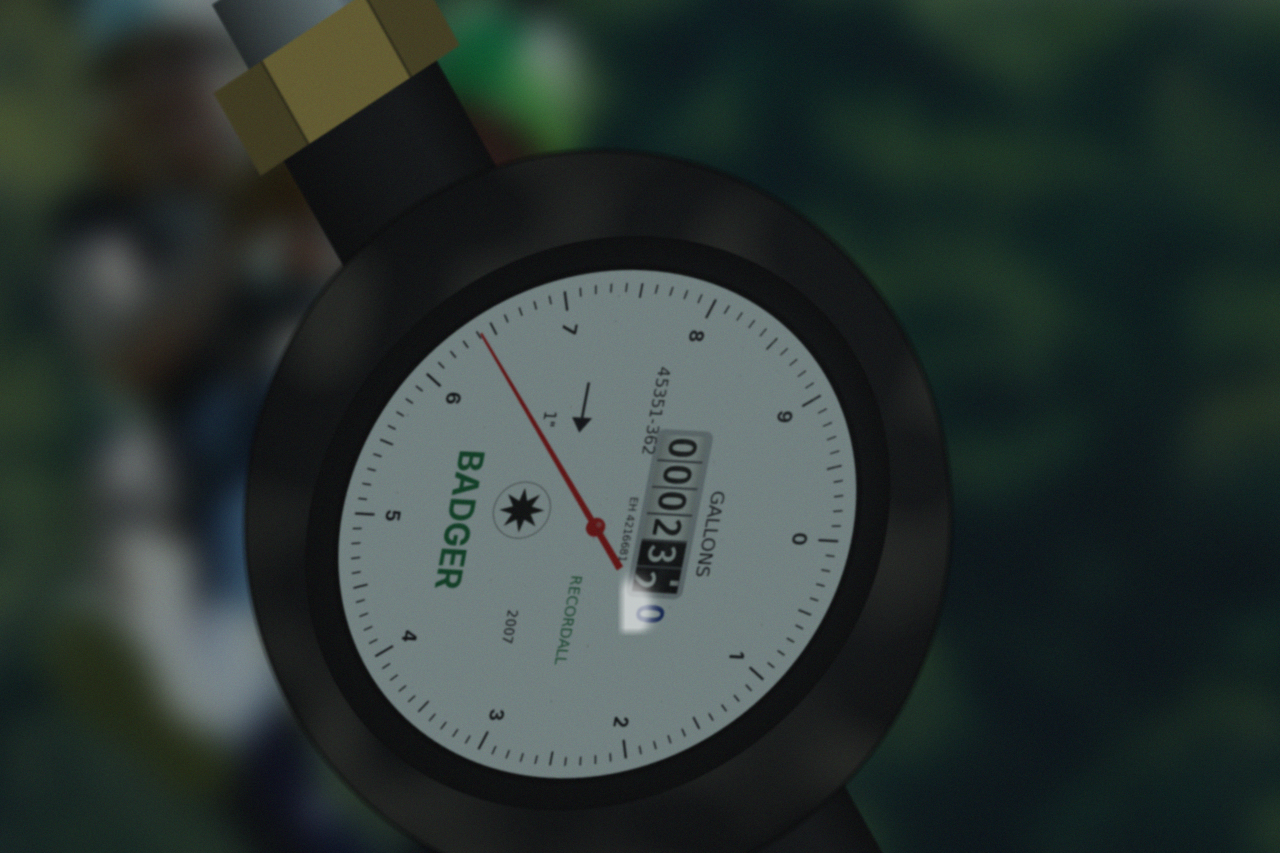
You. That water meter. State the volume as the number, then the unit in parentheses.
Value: 2316.4 (gal)
